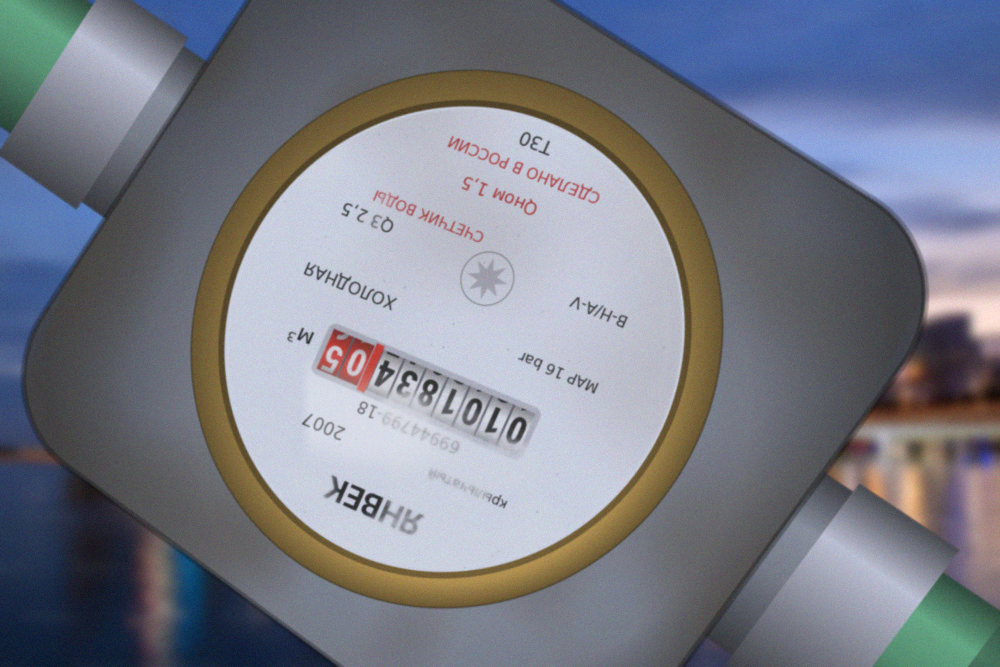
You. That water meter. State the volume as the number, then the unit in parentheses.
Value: 101834.05 (m³)
